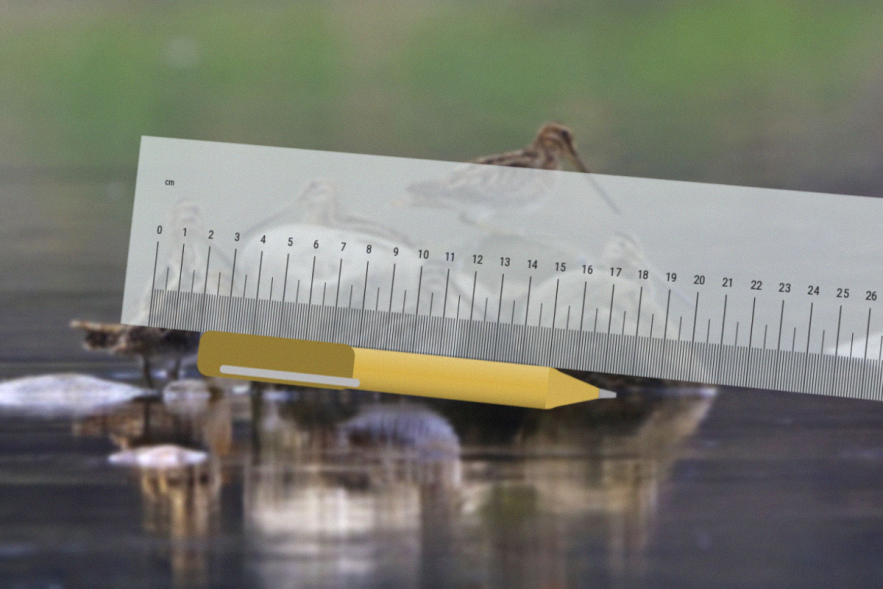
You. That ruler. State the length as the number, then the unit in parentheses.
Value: 15.5 (cm)
